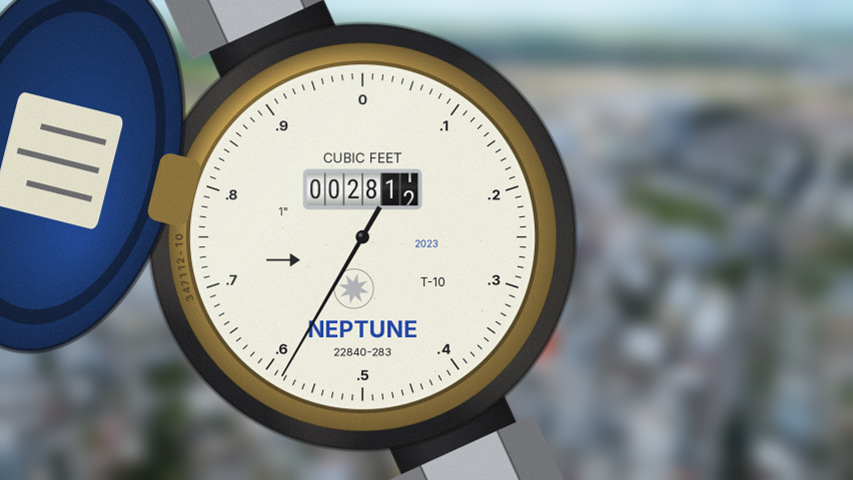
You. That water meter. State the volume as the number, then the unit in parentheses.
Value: 2811.58 (ft³)
